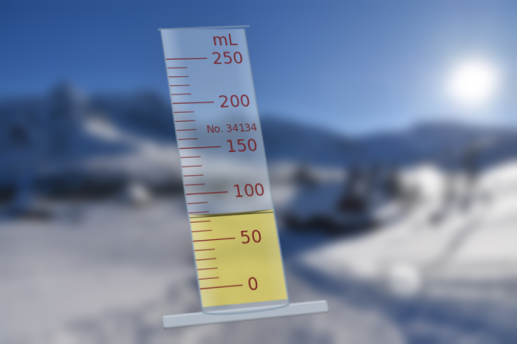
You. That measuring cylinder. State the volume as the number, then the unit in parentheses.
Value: 75 (mL)
